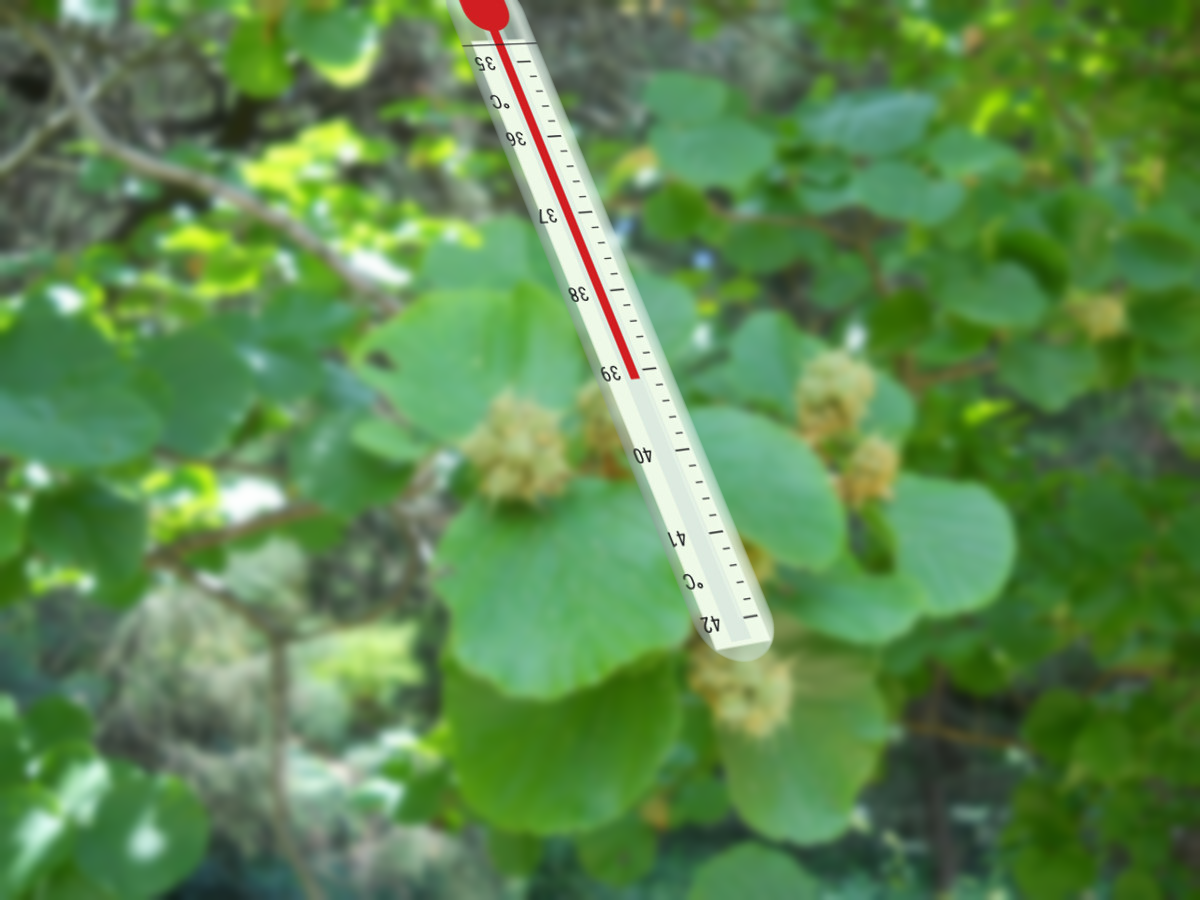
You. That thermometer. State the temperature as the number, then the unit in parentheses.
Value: 39.1 (°C)
